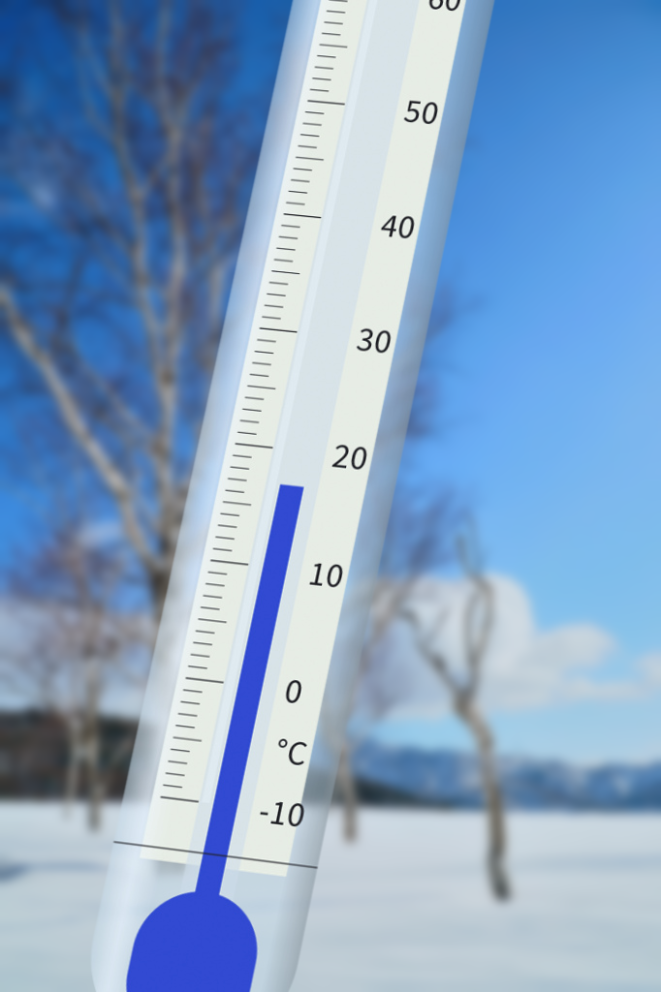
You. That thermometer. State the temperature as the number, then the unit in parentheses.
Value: 17 (°C)
